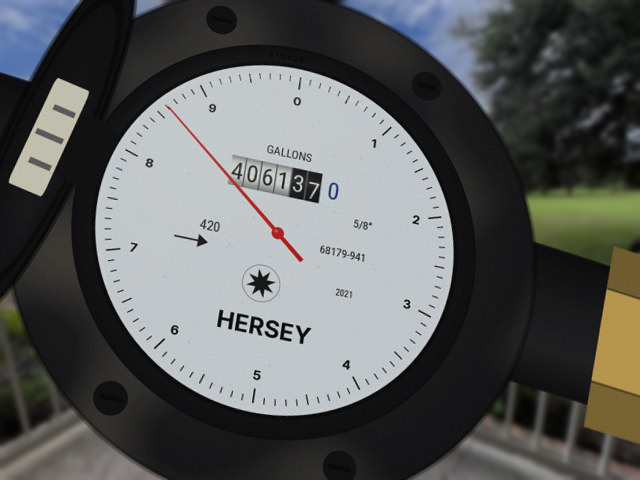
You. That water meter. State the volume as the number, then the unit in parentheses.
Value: 4061368.6 (gal)
